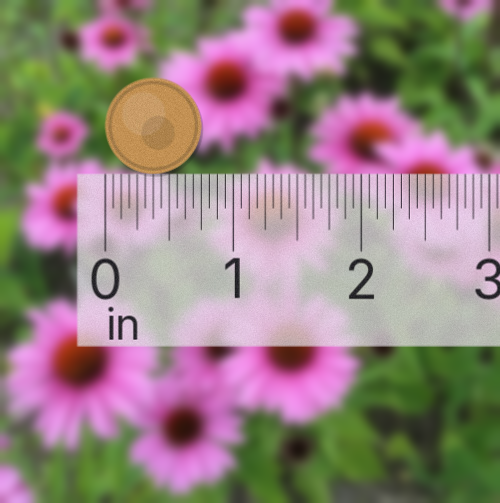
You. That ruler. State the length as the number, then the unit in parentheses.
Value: 0.75 (in)
